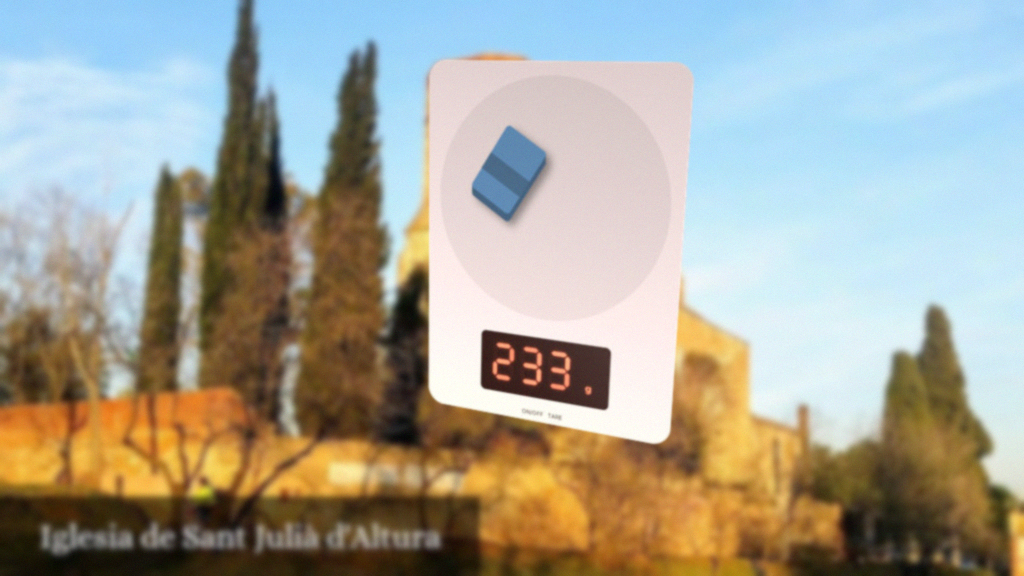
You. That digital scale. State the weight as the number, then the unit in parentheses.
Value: 233 (g)
